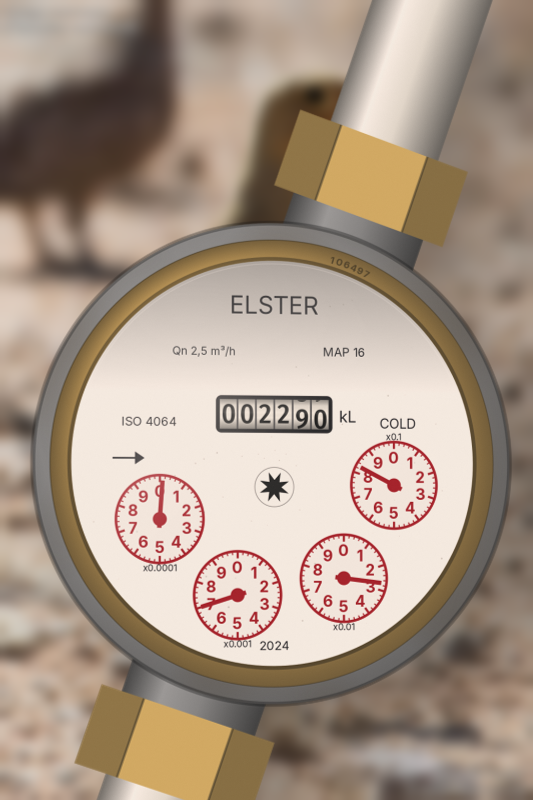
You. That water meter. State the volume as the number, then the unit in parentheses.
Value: 2289.8270 (kL)
